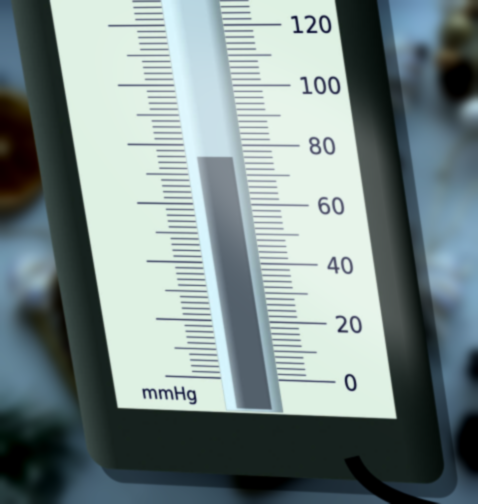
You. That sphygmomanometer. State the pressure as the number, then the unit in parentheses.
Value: 76 (mmHg)
